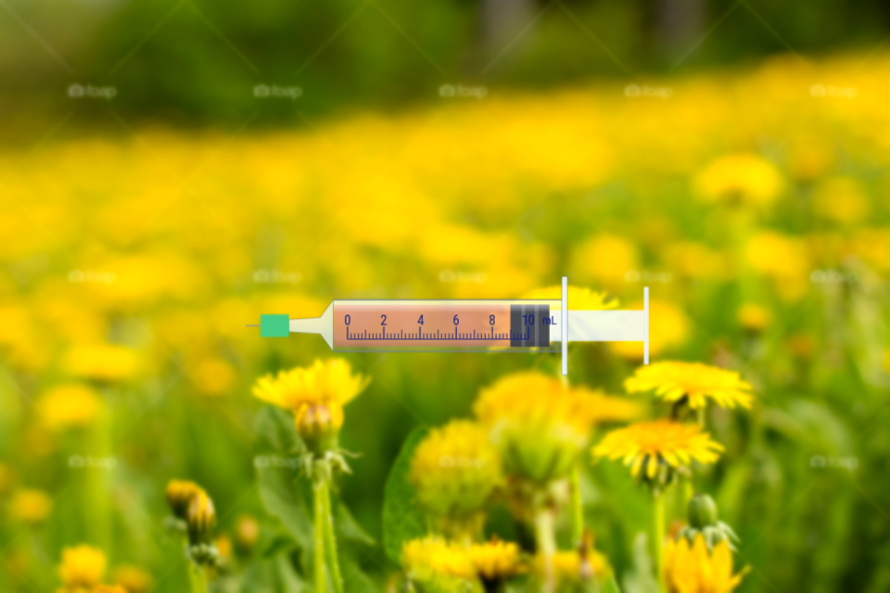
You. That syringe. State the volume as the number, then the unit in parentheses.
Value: 9 (mL)
